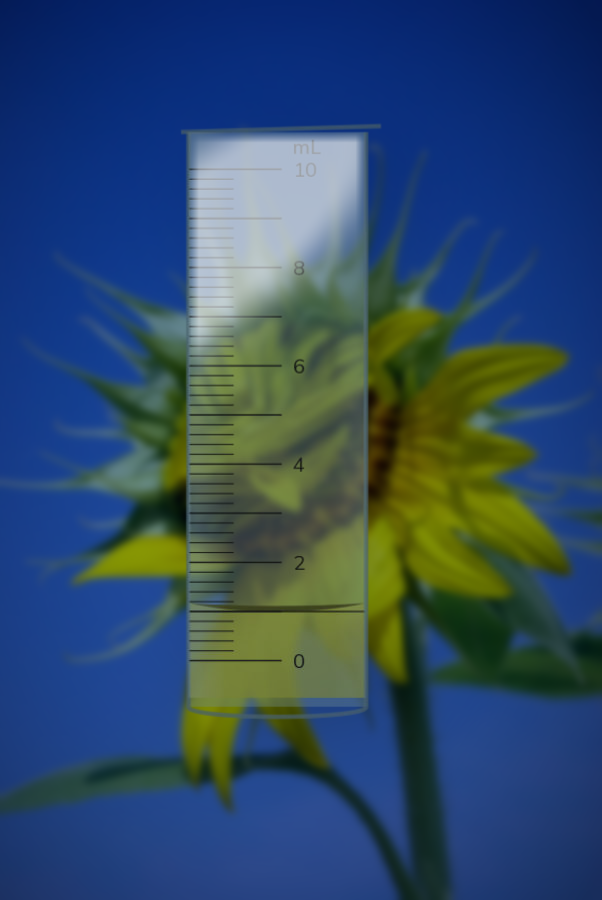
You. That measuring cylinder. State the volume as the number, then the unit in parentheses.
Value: 1 (mL)
